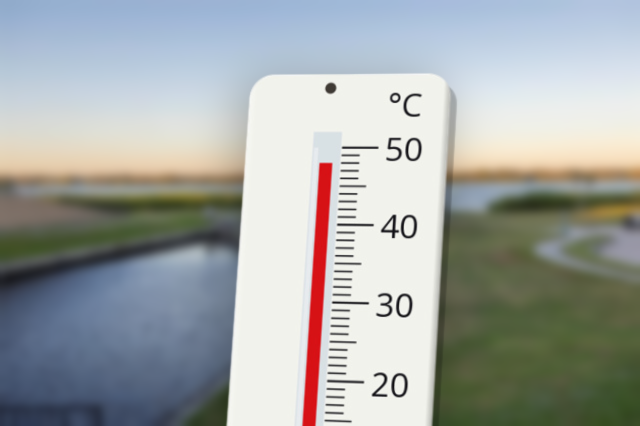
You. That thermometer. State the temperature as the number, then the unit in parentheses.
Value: 48 (°C)
